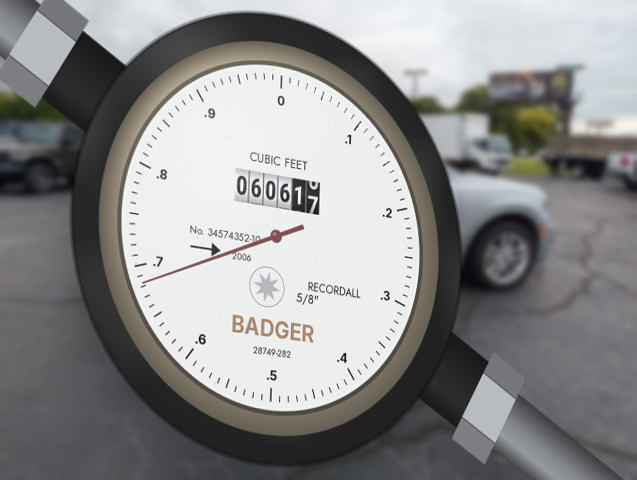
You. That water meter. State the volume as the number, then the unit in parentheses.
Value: 60616.68 (ft³)
